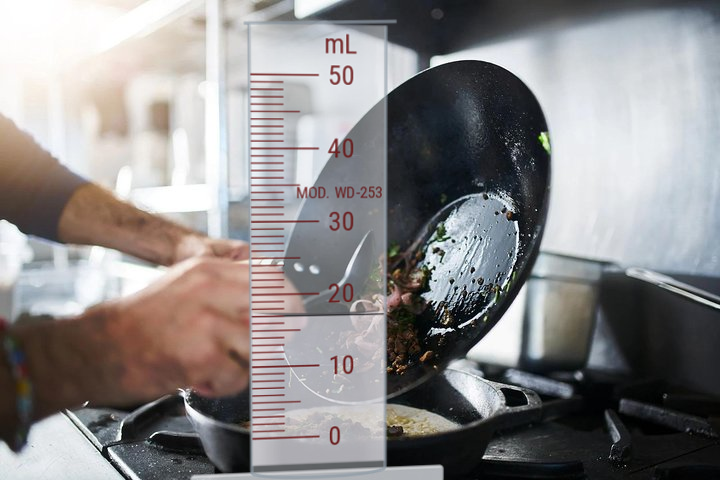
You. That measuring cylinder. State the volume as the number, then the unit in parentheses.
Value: 17 (mL)
